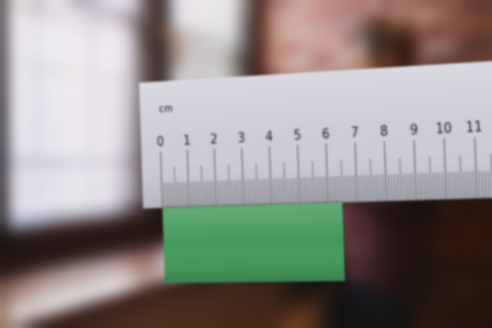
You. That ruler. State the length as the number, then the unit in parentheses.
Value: 6.5 (cm)
